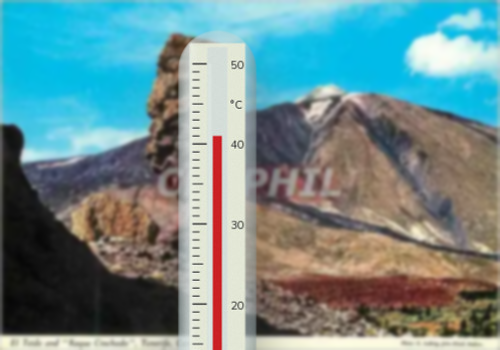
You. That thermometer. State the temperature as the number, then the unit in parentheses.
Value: 41 (°C)
